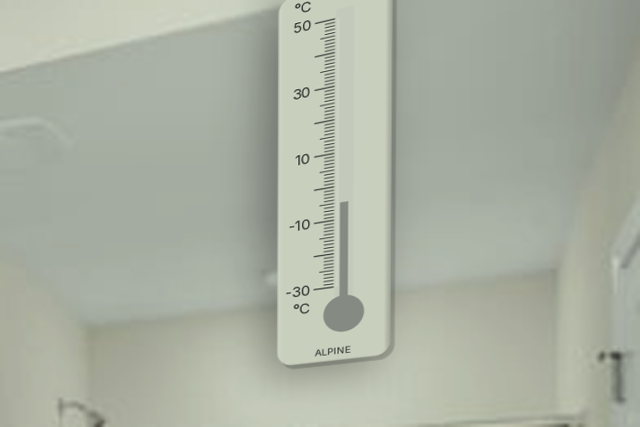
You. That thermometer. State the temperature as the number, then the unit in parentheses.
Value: -5 (°C)
